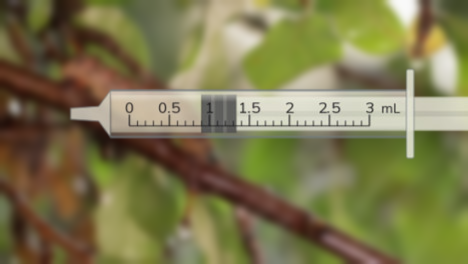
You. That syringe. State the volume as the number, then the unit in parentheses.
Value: 0.9 (mL)
